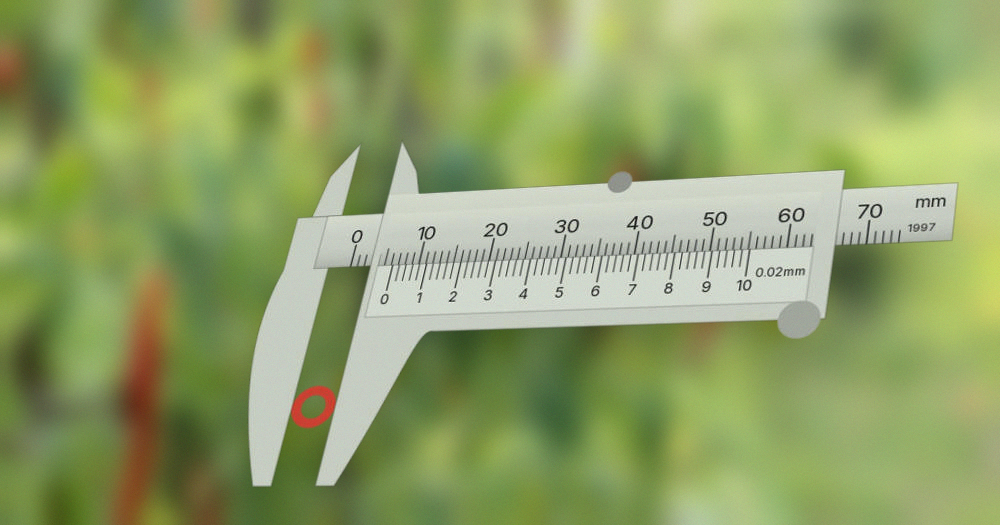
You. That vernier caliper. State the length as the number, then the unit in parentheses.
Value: 6.2 (mm)
